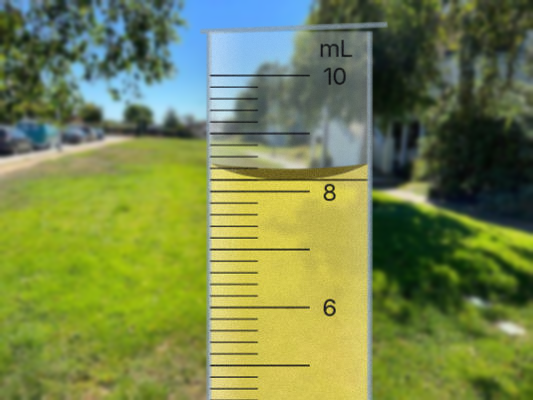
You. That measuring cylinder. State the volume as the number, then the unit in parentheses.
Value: 8.2 (mL)
